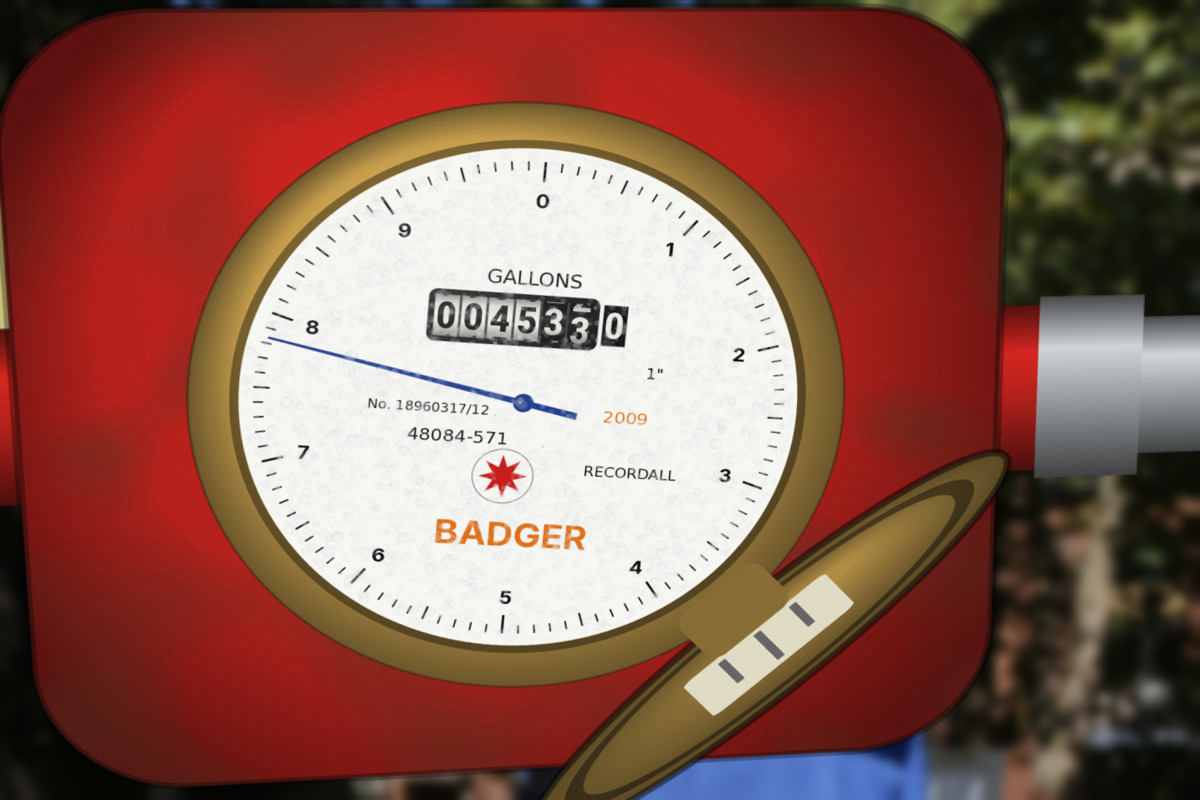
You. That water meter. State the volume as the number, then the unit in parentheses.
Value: 45327.8 (gal)
